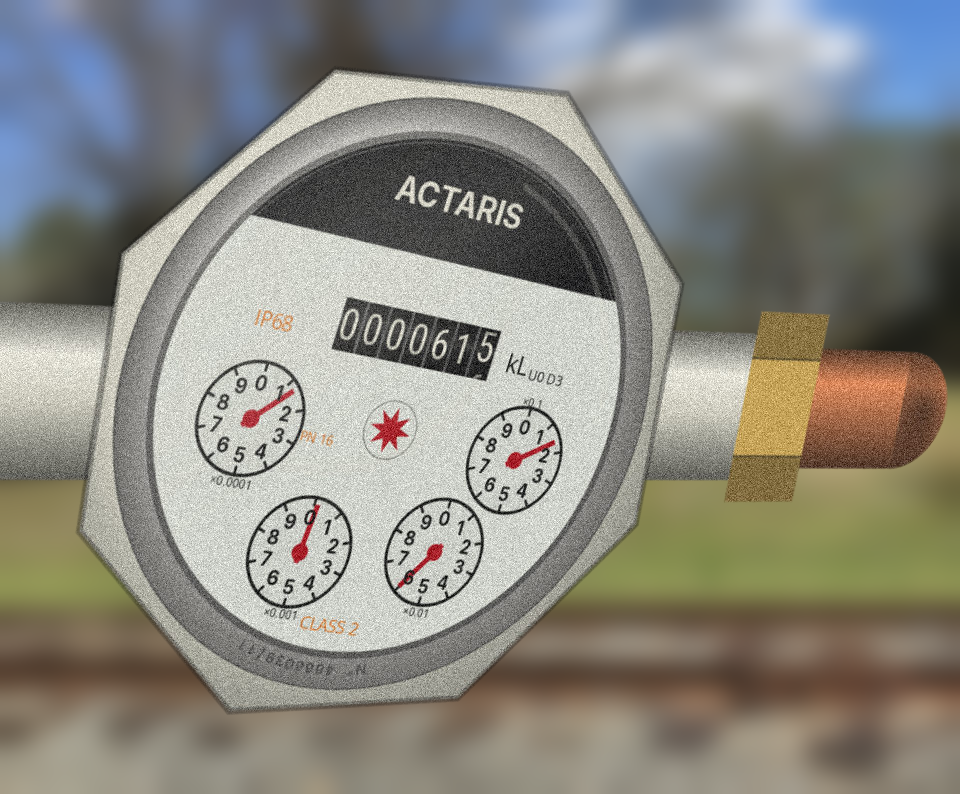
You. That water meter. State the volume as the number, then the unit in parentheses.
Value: 615.1601 (kL)
